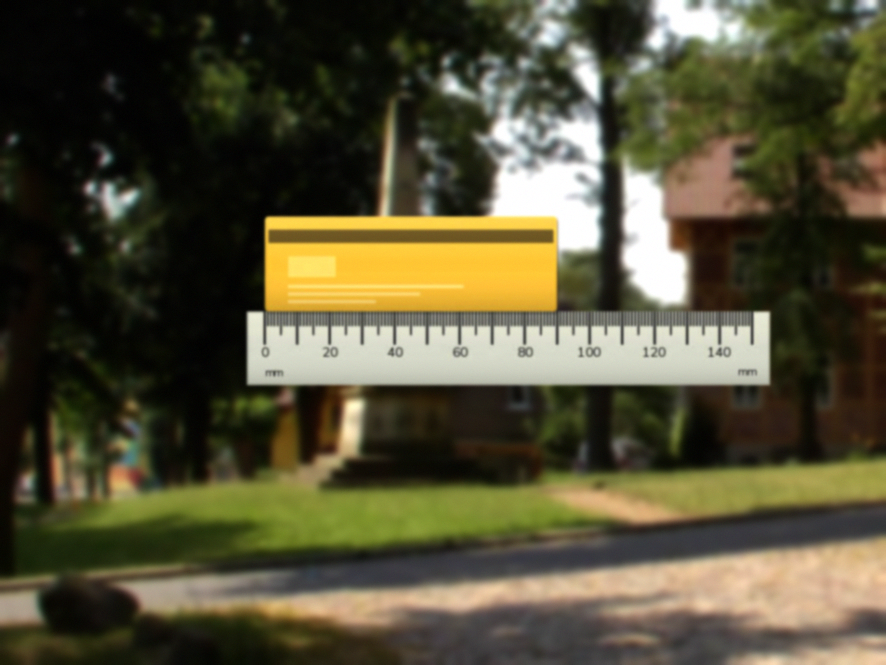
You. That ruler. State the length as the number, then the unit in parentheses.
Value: 90 (mm)
